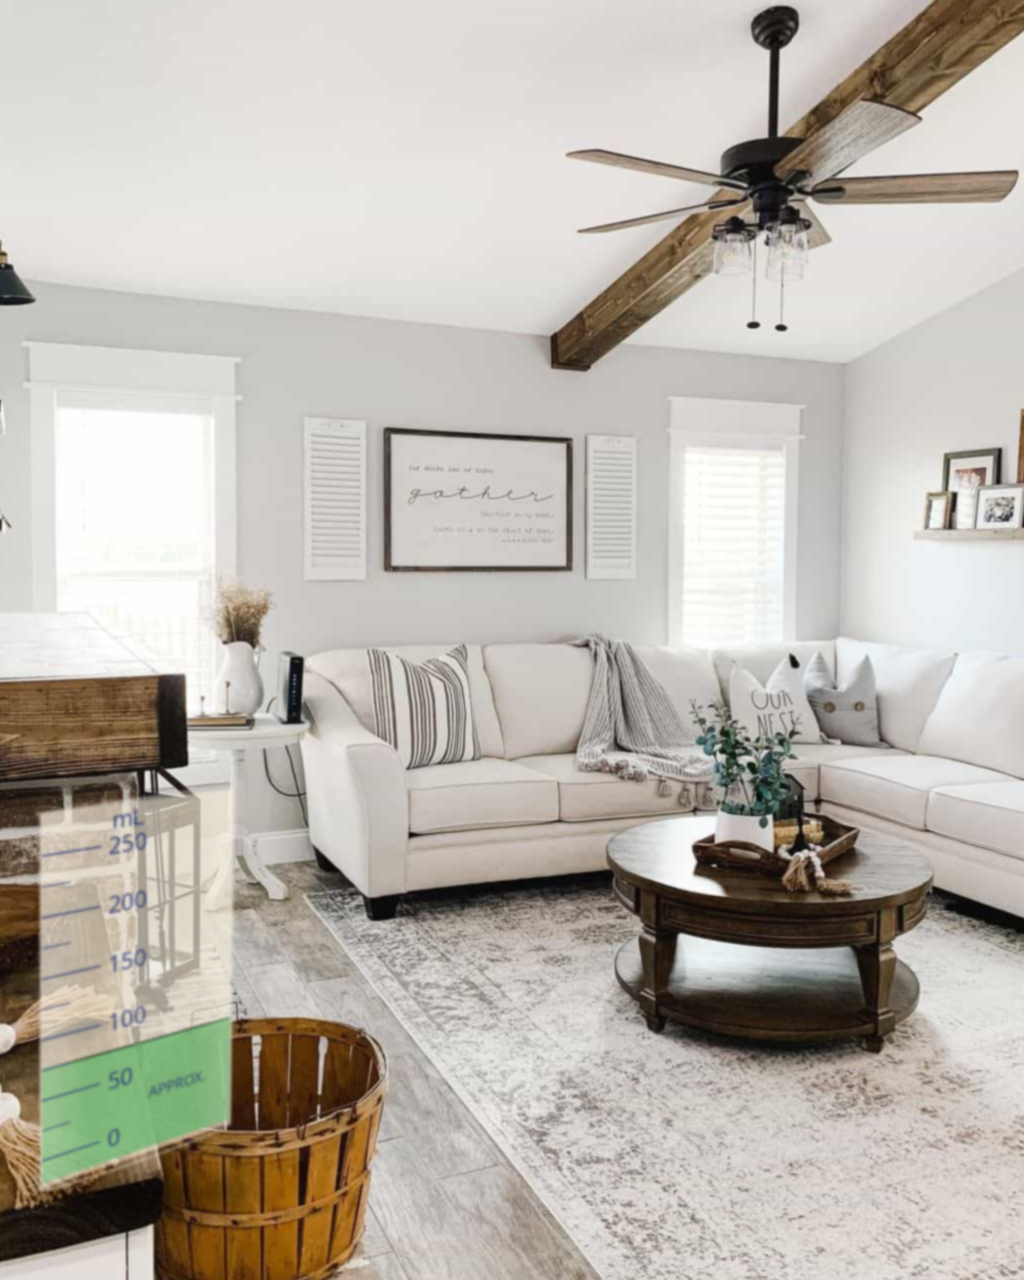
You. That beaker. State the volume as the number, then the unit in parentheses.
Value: 75 (mL)
